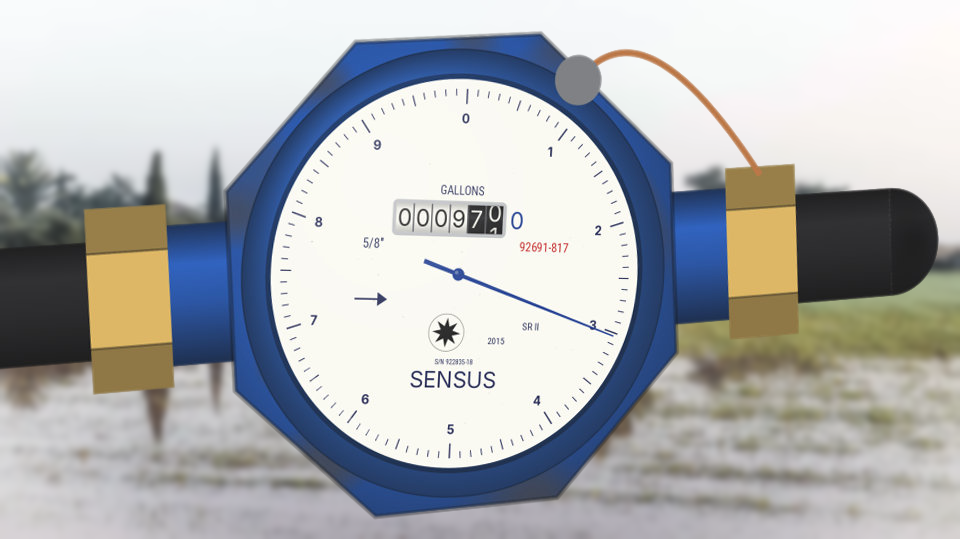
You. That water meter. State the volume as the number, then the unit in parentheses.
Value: 9703.0 (gal)
